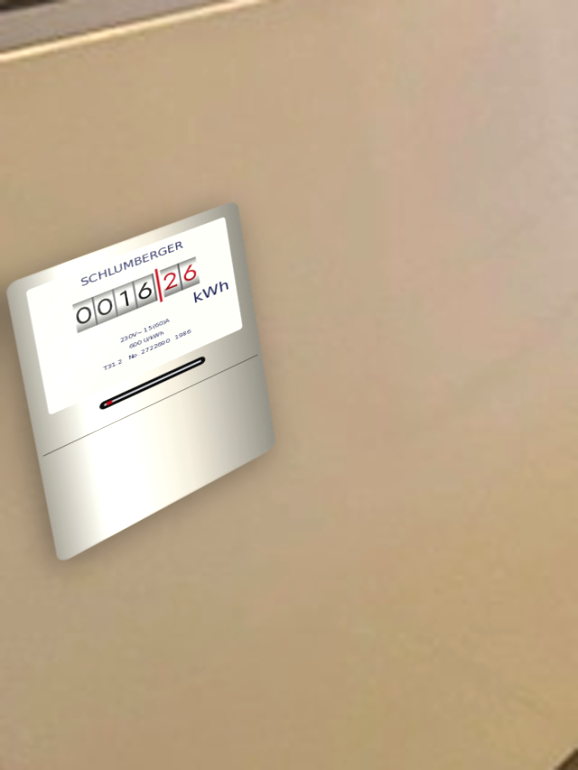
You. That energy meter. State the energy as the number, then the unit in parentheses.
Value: 16.26 (kWh)
